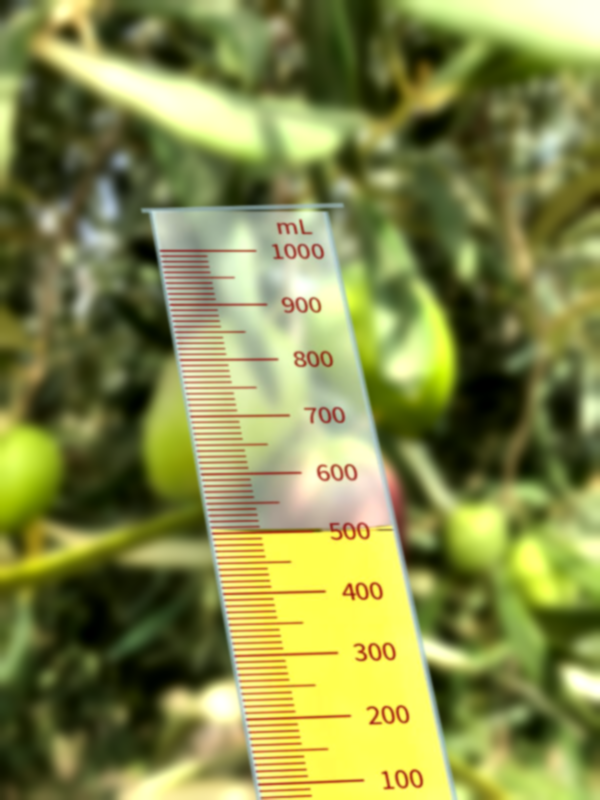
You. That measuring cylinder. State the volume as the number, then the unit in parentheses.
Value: 500 (mL)
